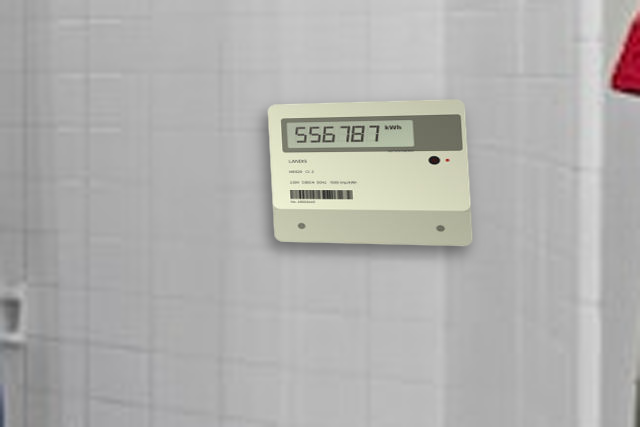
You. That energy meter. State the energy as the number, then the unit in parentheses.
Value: 556787 (kWh)
